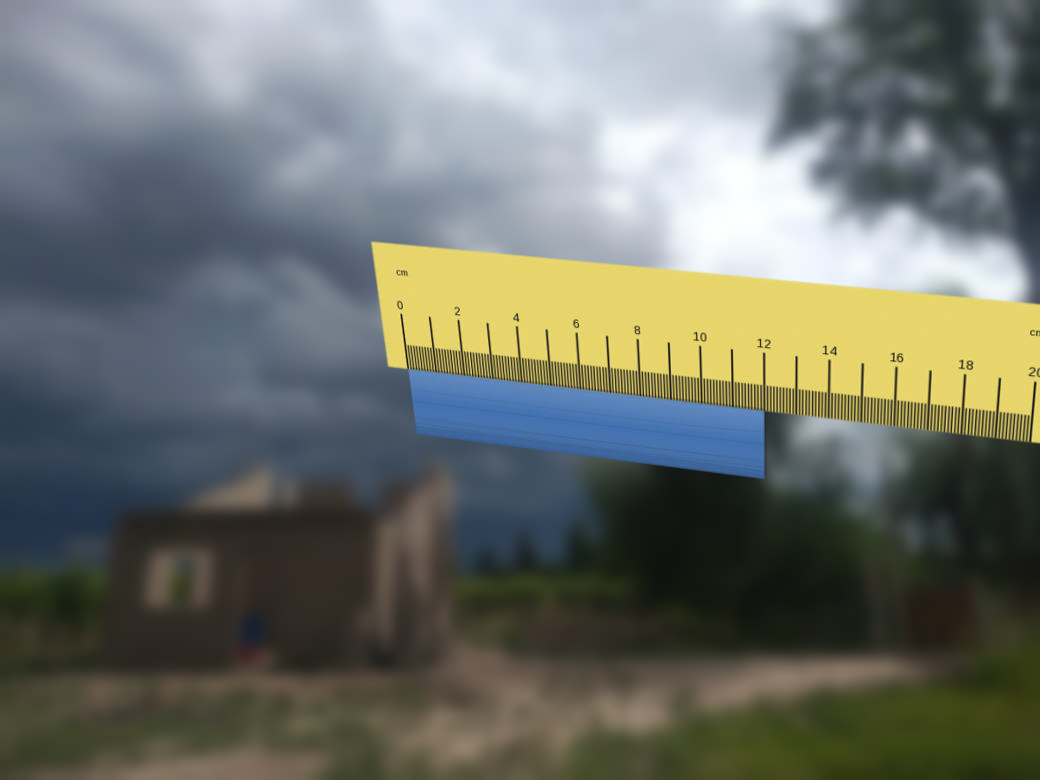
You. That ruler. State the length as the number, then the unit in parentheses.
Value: 12 (cm)
